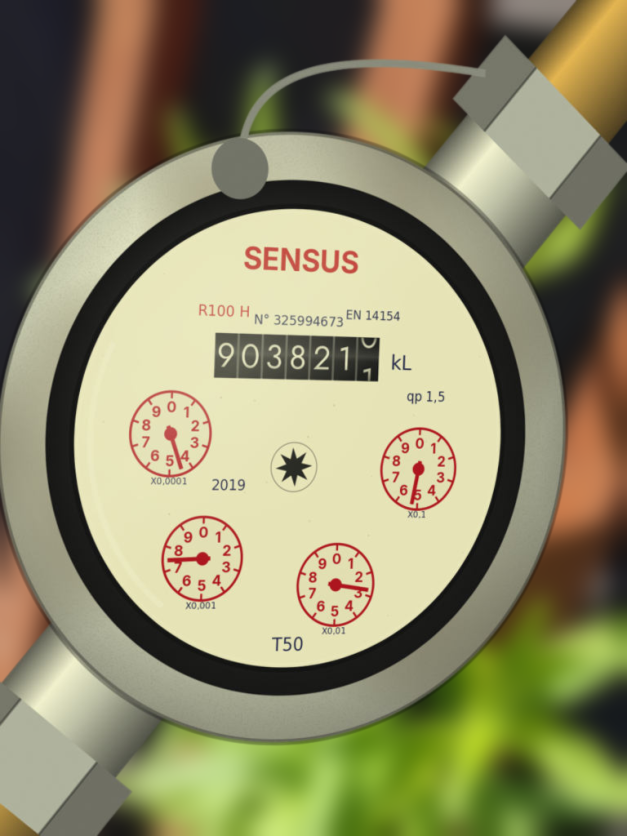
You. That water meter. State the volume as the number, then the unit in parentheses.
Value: 9038210.5274 (kL)
